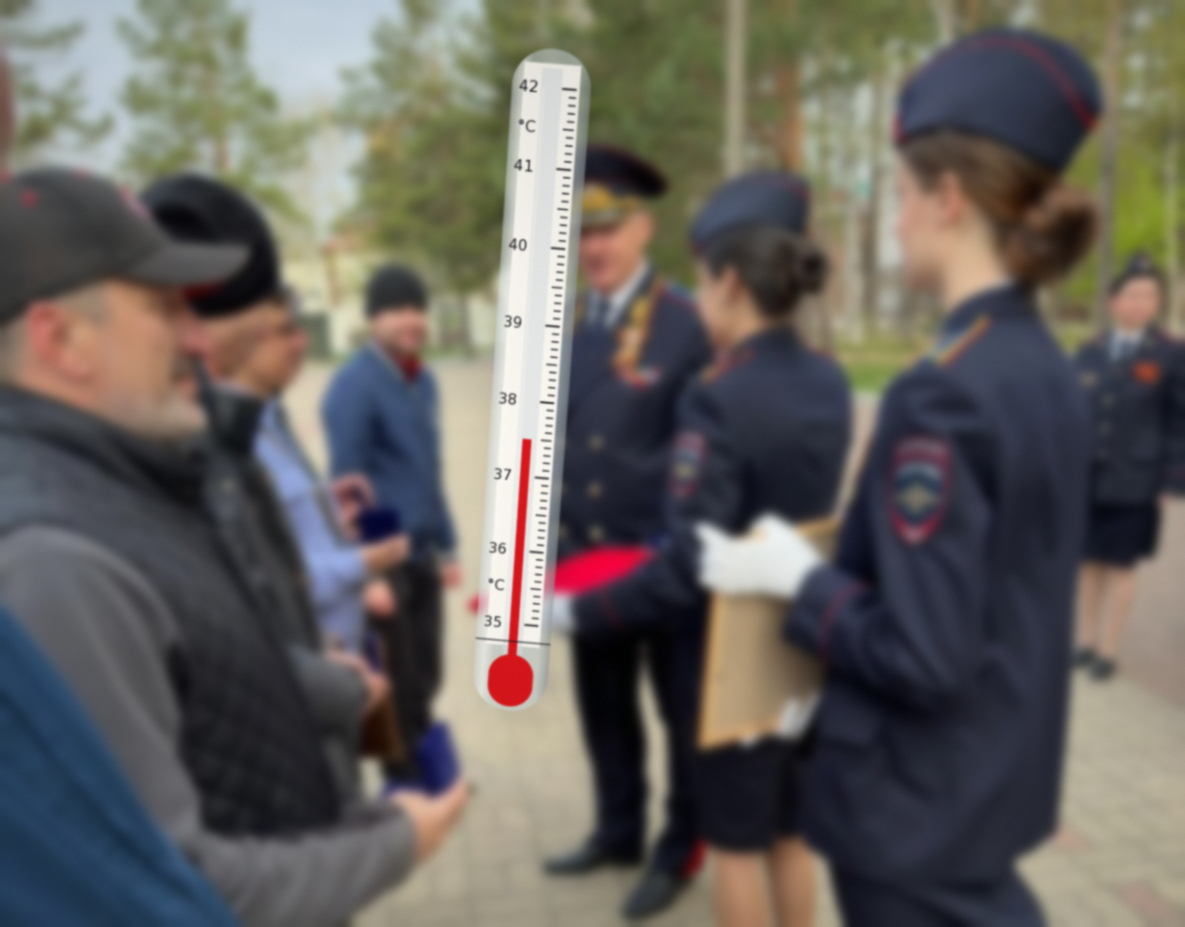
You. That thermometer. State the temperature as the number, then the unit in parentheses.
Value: 37.5 (°C)
